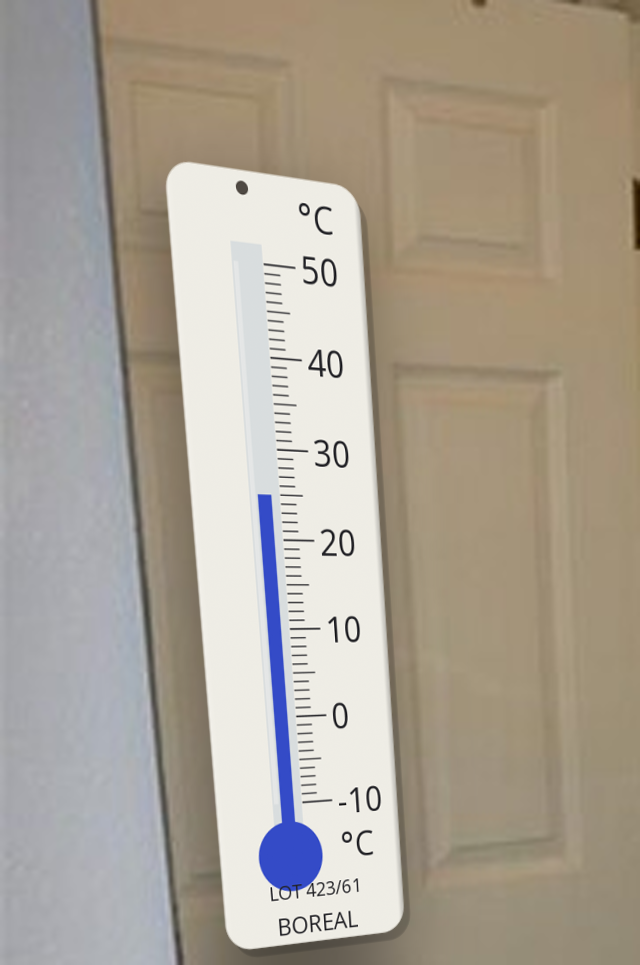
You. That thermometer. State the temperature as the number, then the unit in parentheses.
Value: 25 (°C)
